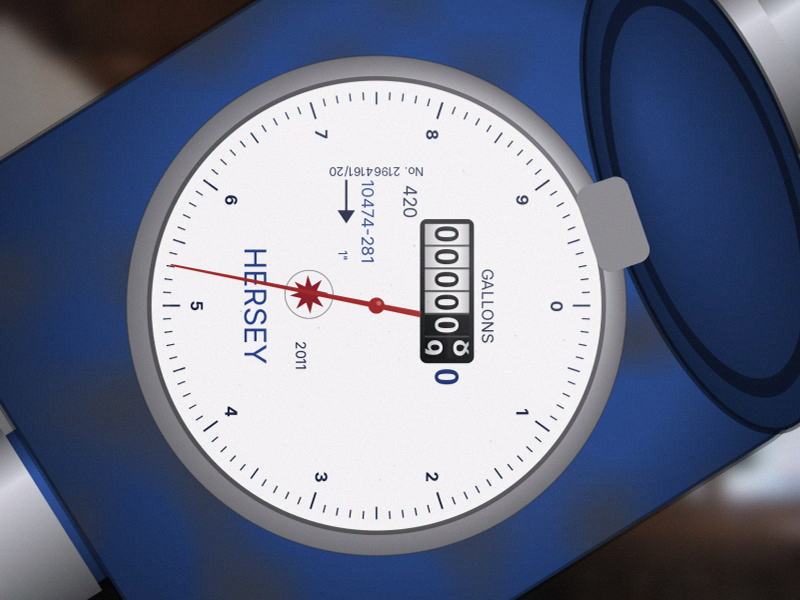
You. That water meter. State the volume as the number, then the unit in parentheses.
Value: 85.3 (gal)
